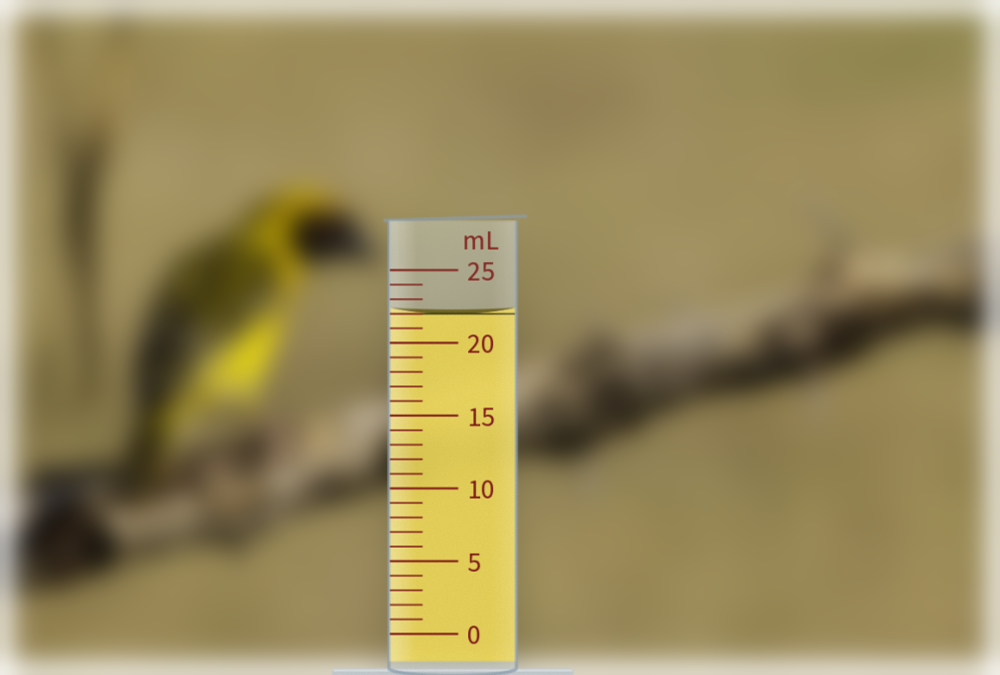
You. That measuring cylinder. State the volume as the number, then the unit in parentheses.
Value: 22 (mL)
